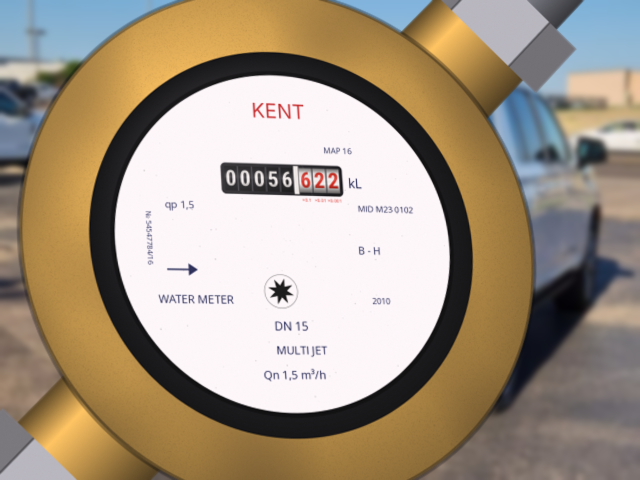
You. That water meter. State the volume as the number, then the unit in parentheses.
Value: 56.622 (kL)
